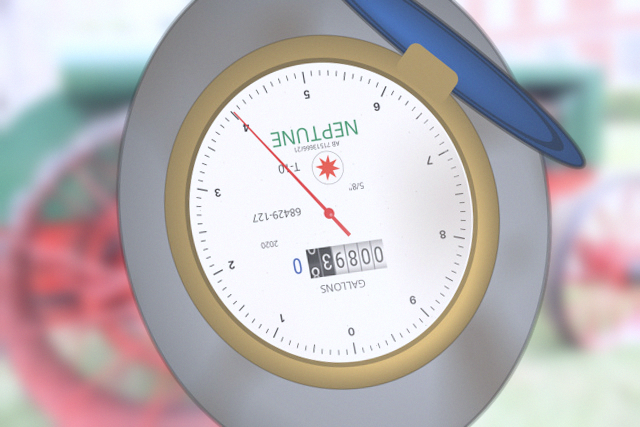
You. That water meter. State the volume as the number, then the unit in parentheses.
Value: 89384.0 (gal)
